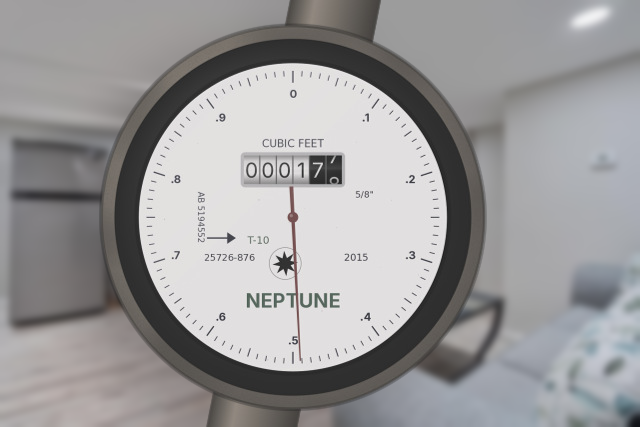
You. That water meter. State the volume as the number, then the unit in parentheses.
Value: 177.49 (ft³)
